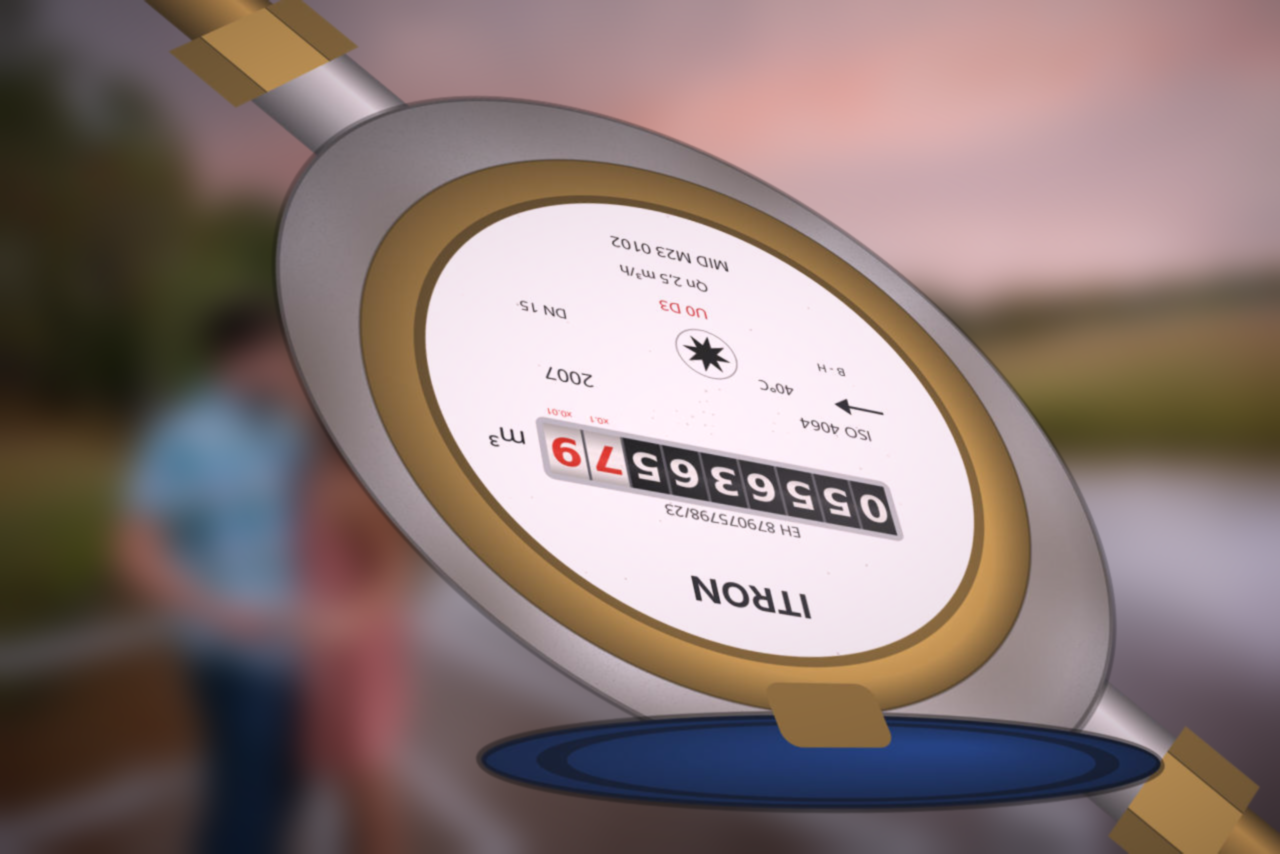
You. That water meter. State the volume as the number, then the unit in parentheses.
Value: 556365.79 (m³)
